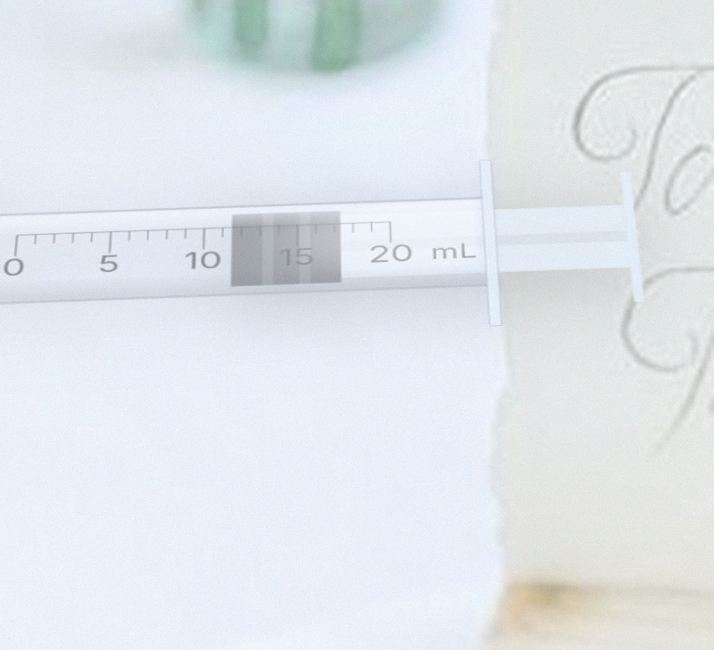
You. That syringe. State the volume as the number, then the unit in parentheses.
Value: 11.5 (mL)
